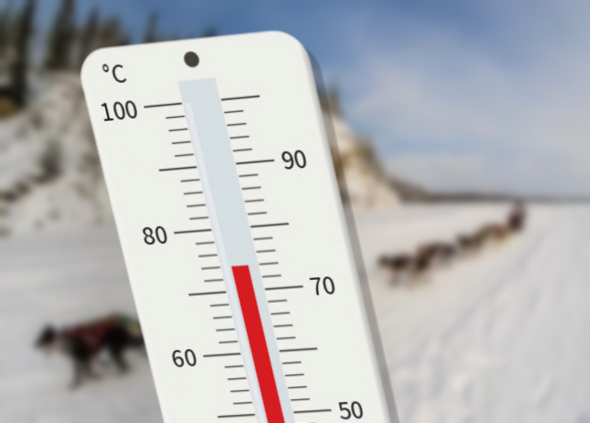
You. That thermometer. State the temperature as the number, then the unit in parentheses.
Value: 74 (°C)
